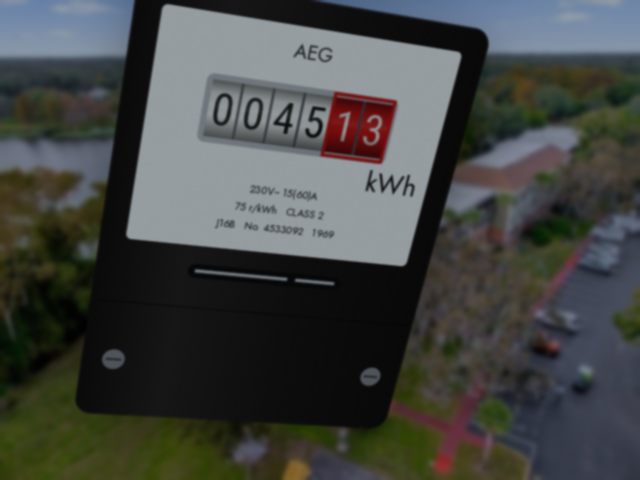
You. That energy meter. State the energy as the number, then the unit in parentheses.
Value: 45.13 (kWh)
